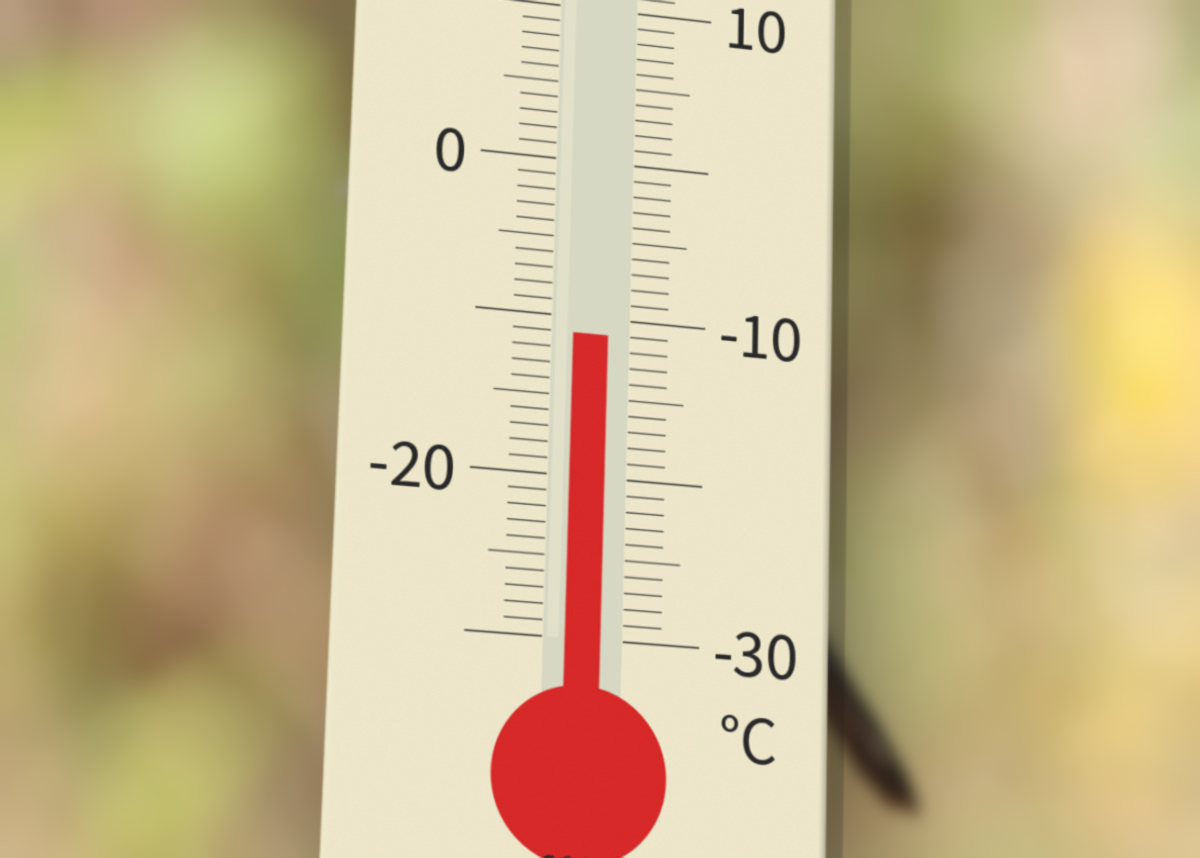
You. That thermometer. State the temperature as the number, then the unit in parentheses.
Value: -11 (°C)
